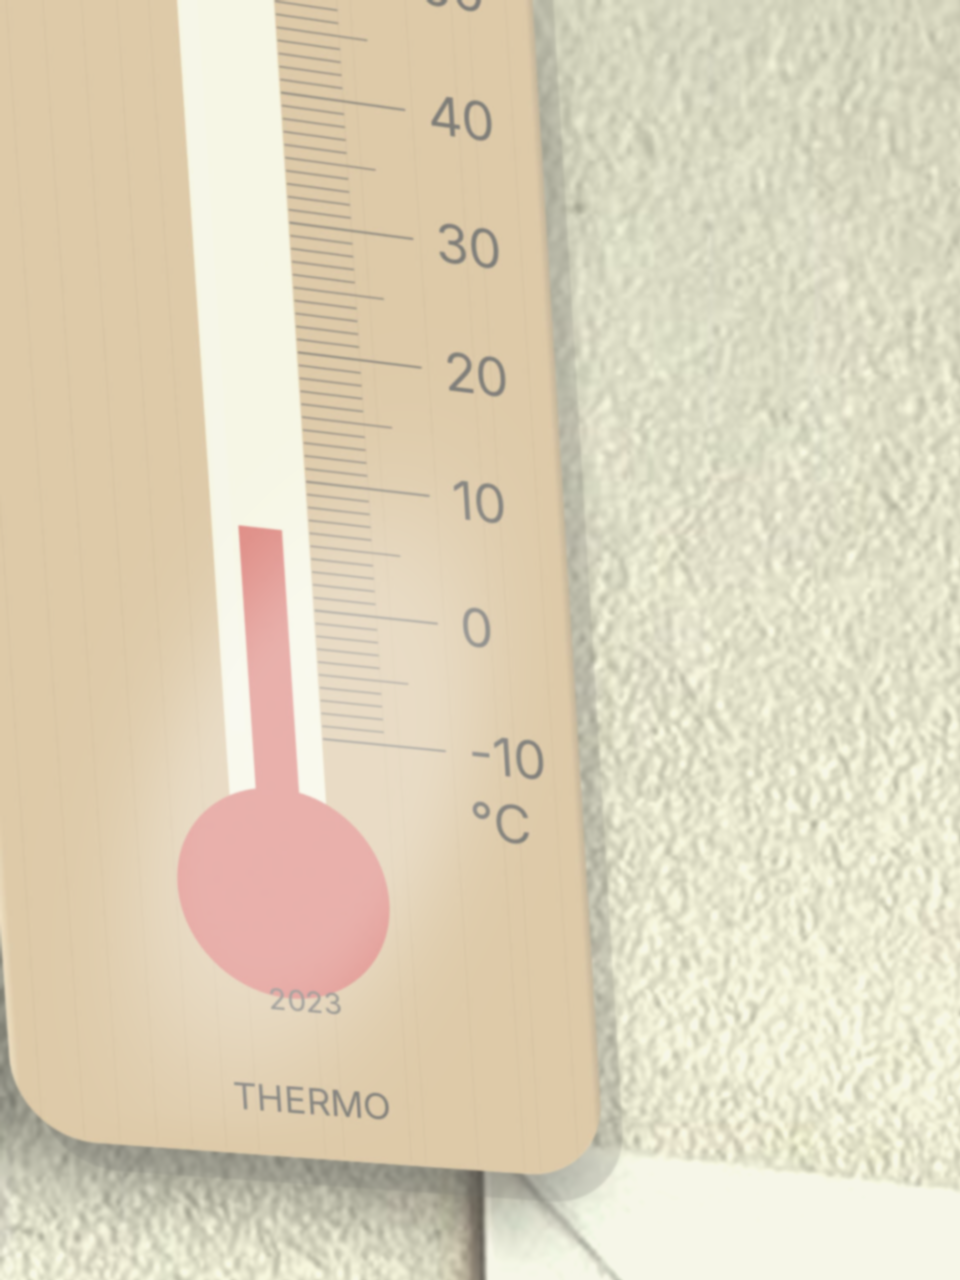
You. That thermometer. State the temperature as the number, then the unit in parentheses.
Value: 6 (°C)
